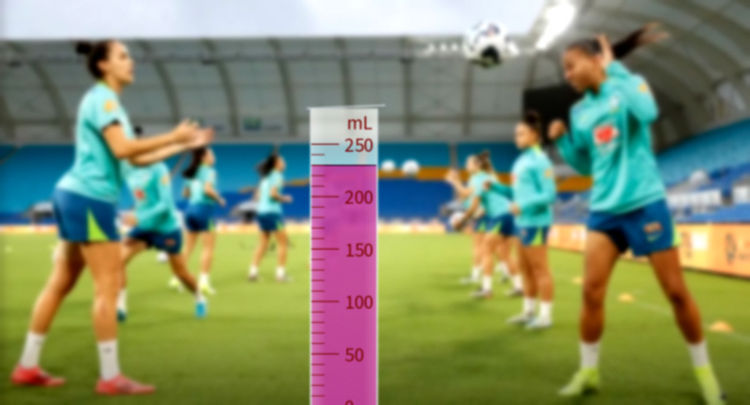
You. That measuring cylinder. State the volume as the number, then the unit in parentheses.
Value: 230 (mL)
